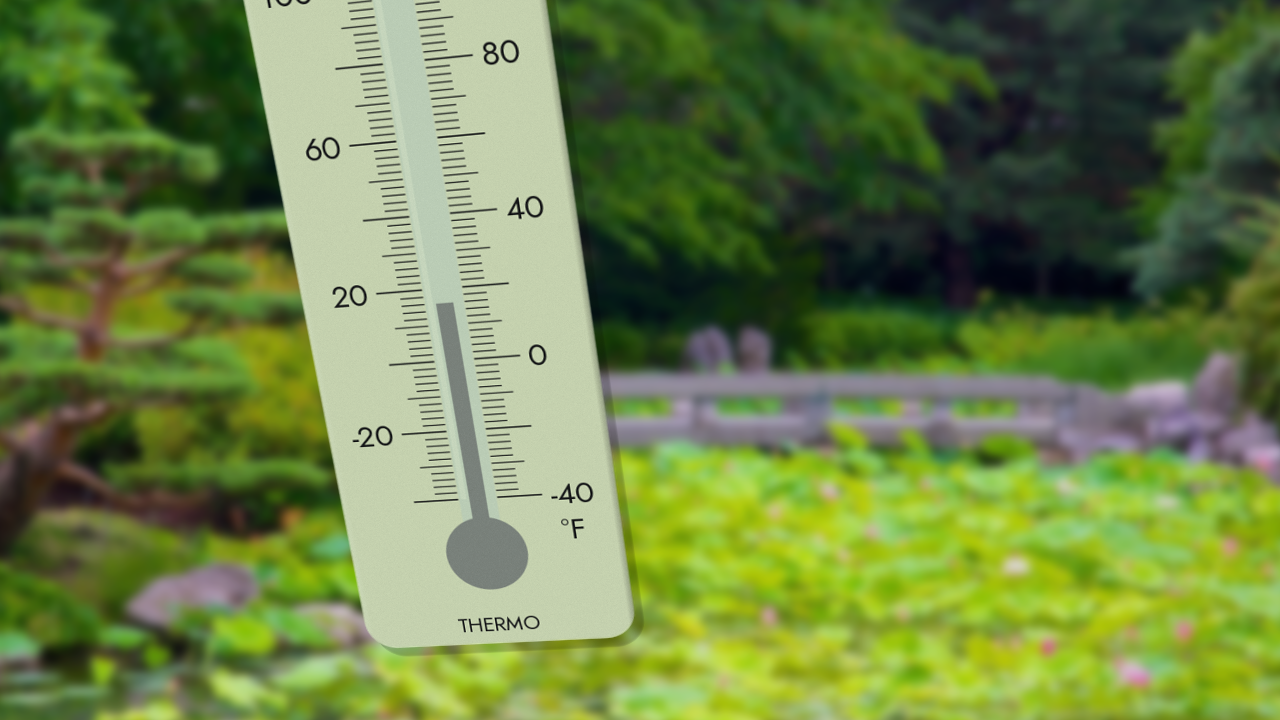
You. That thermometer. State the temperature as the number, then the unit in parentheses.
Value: 16 (°F)
